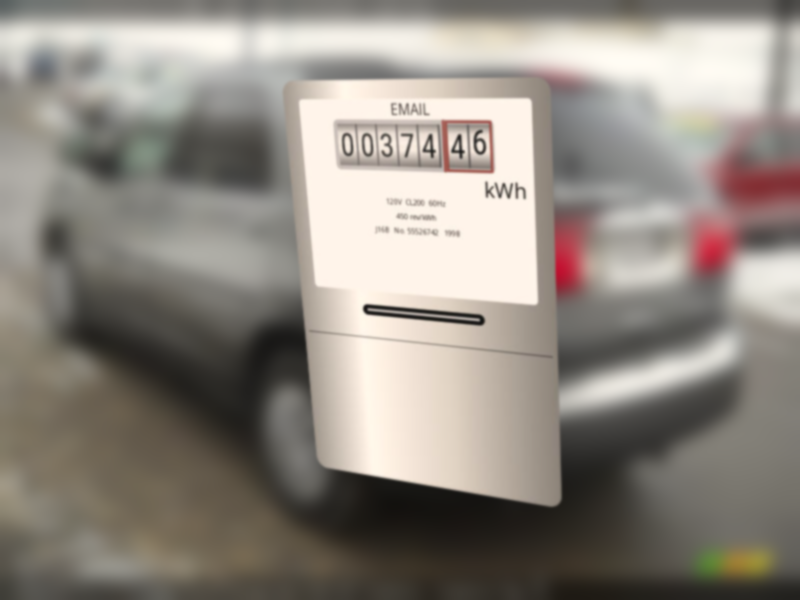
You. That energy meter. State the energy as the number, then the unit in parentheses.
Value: 374.46 (kWh)
